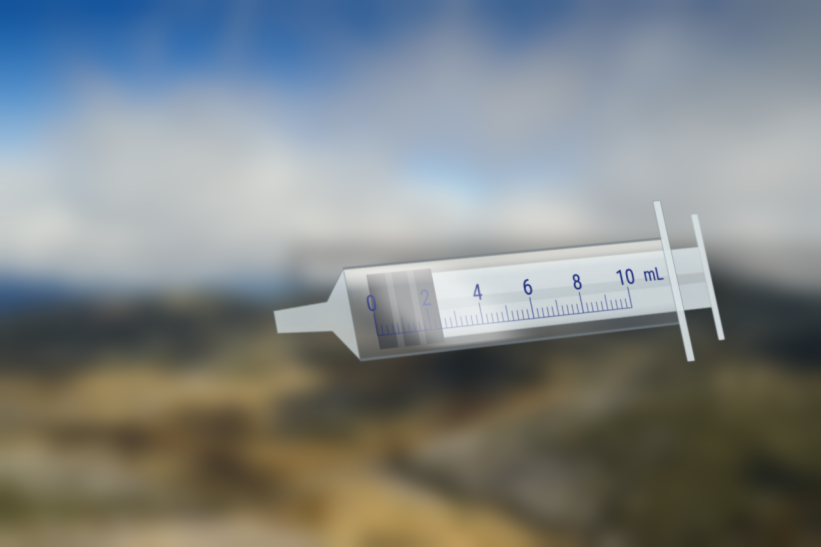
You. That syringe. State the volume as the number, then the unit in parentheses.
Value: 0 (mL)
